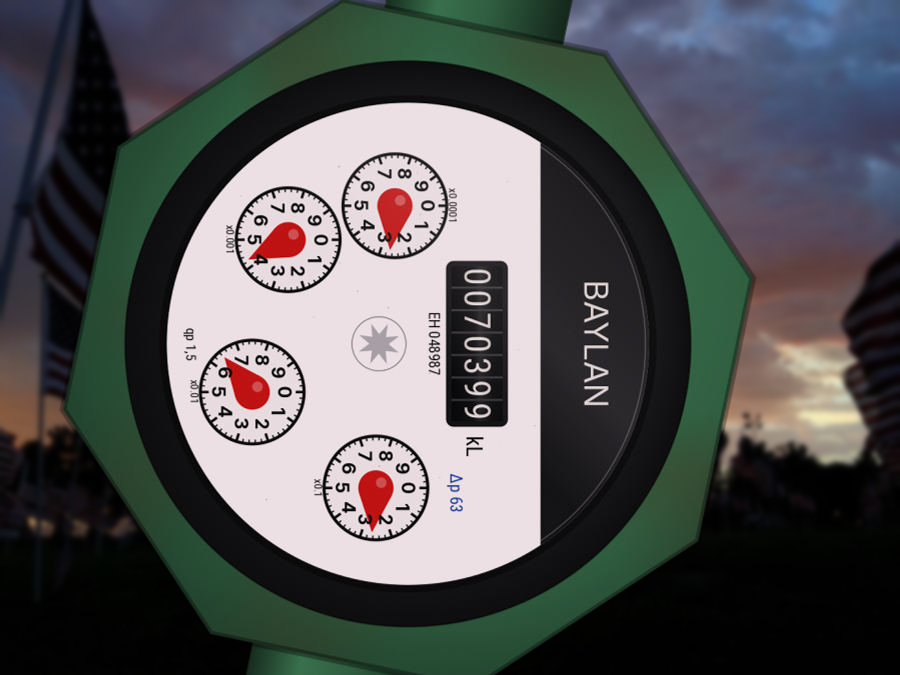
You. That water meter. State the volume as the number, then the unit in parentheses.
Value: 70399.2642 (kL)
